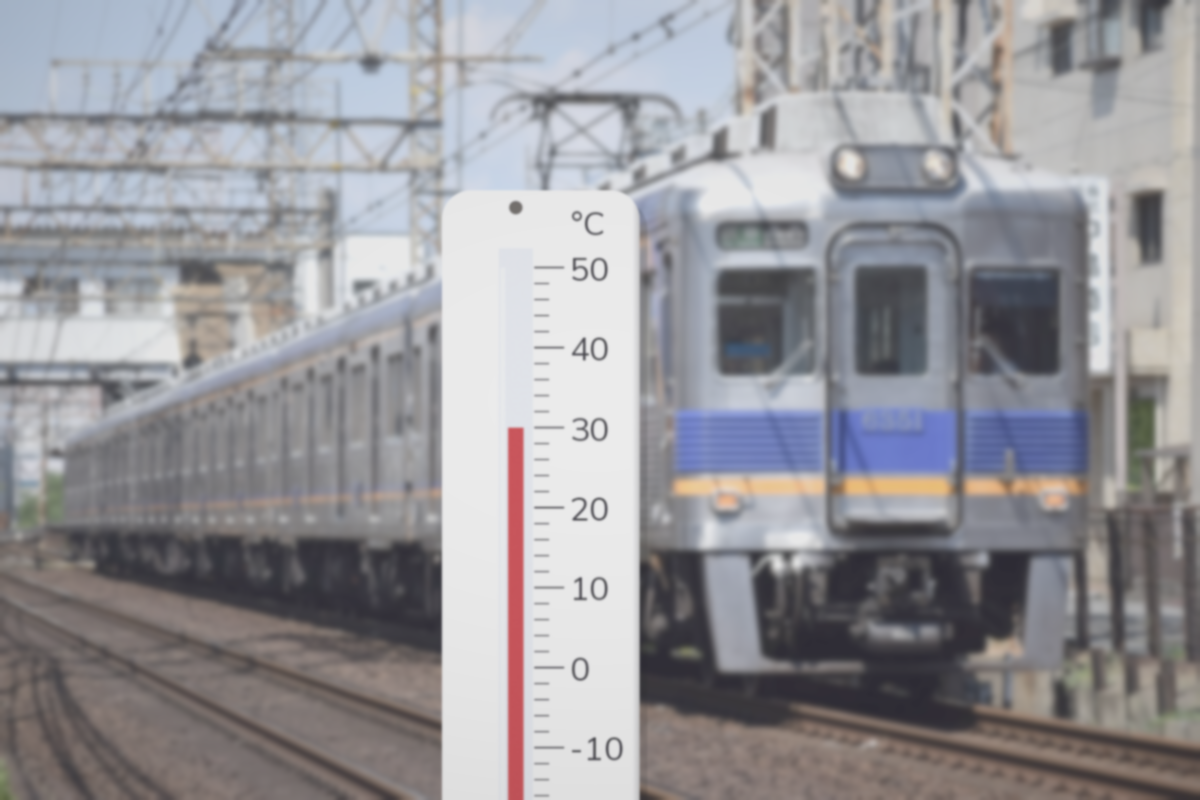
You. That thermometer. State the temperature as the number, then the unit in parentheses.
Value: 30 (°C)
